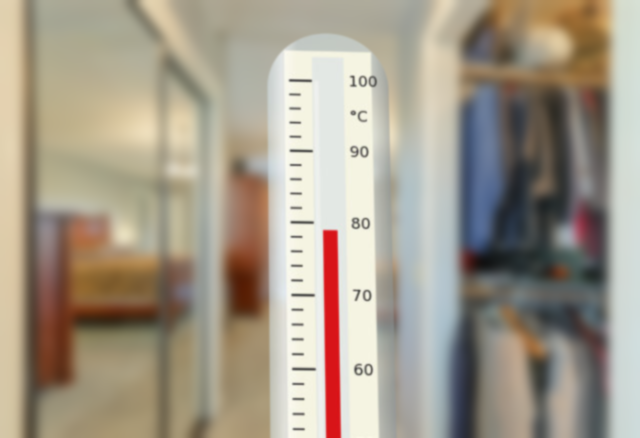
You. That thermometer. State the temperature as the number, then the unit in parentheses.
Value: 79 (°C)
